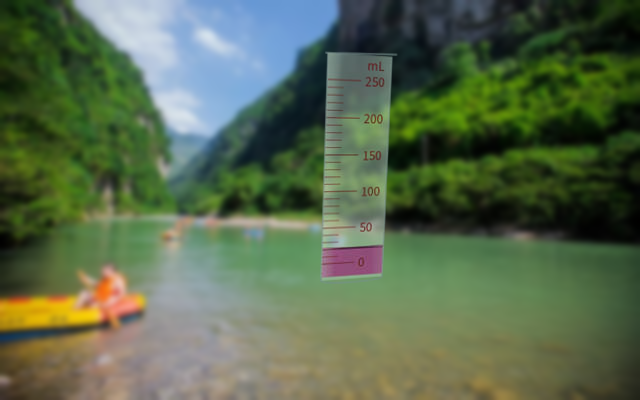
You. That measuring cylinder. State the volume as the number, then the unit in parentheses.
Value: 20 (mL)
